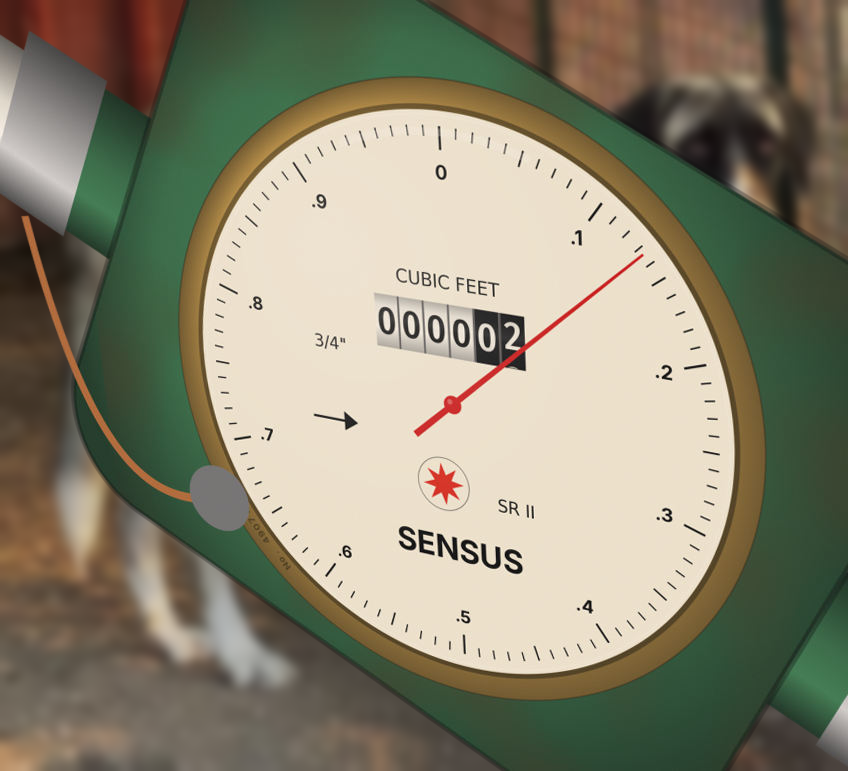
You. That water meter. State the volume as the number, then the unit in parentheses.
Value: 2.13 (ft³)
